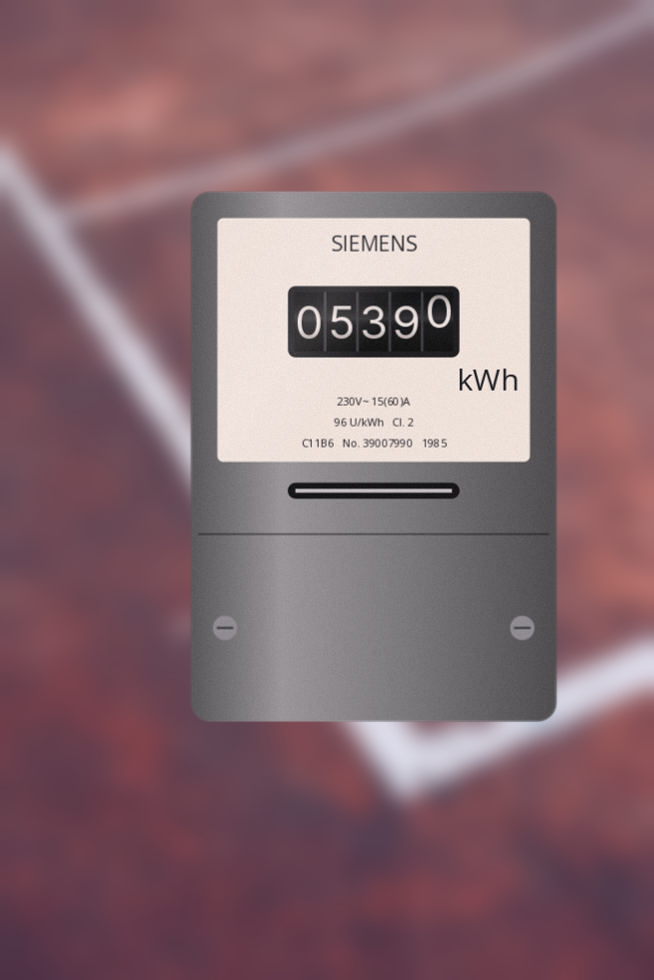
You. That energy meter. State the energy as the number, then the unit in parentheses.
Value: 5390 (kWh)
